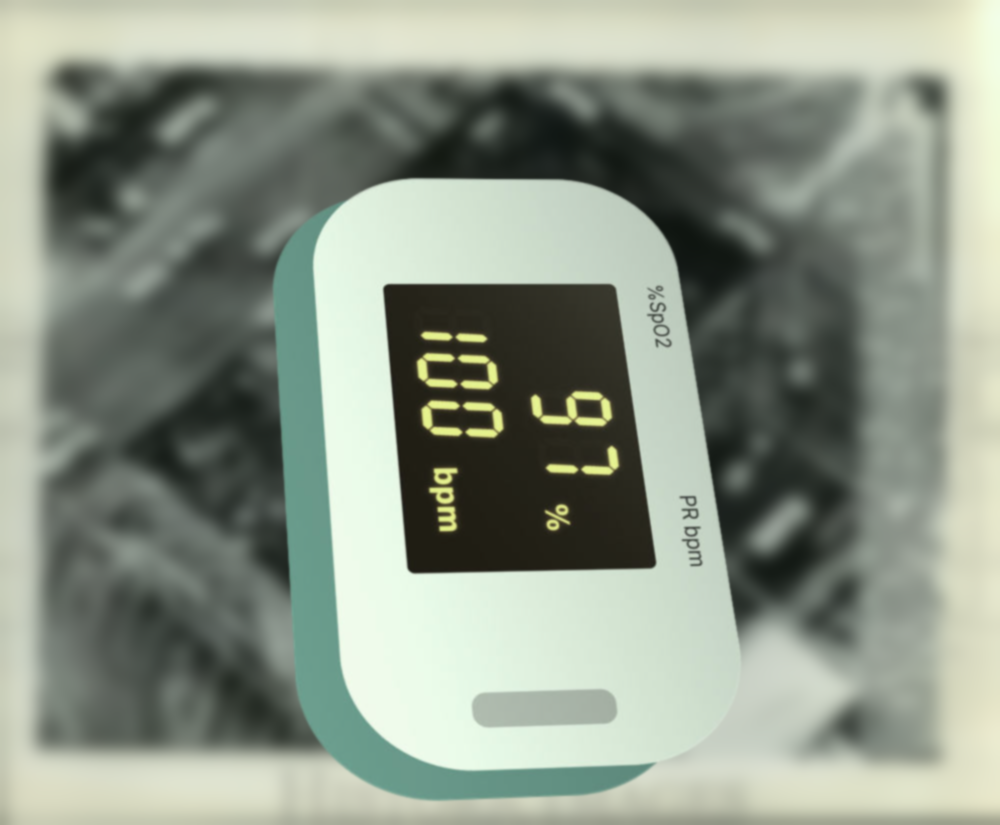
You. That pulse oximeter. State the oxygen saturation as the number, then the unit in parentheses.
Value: 97 (%)
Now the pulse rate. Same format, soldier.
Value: 100 (bpm)
